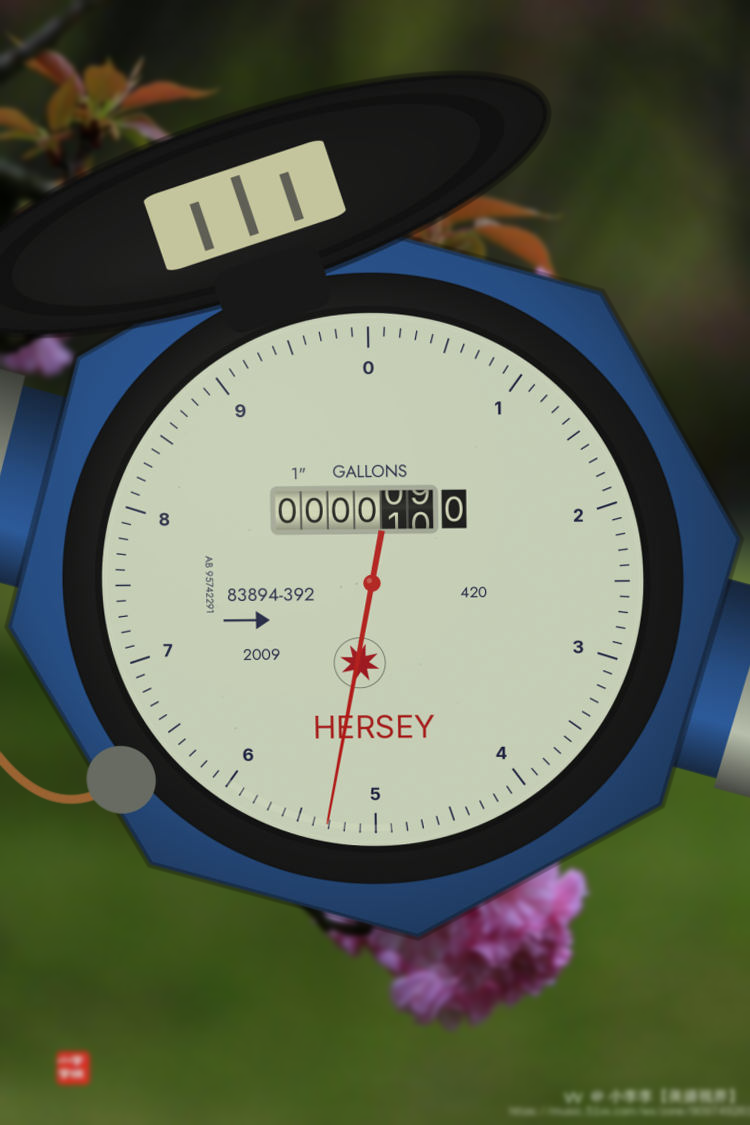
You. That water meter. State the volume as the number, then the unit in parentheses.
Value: 95.3 (gal)
